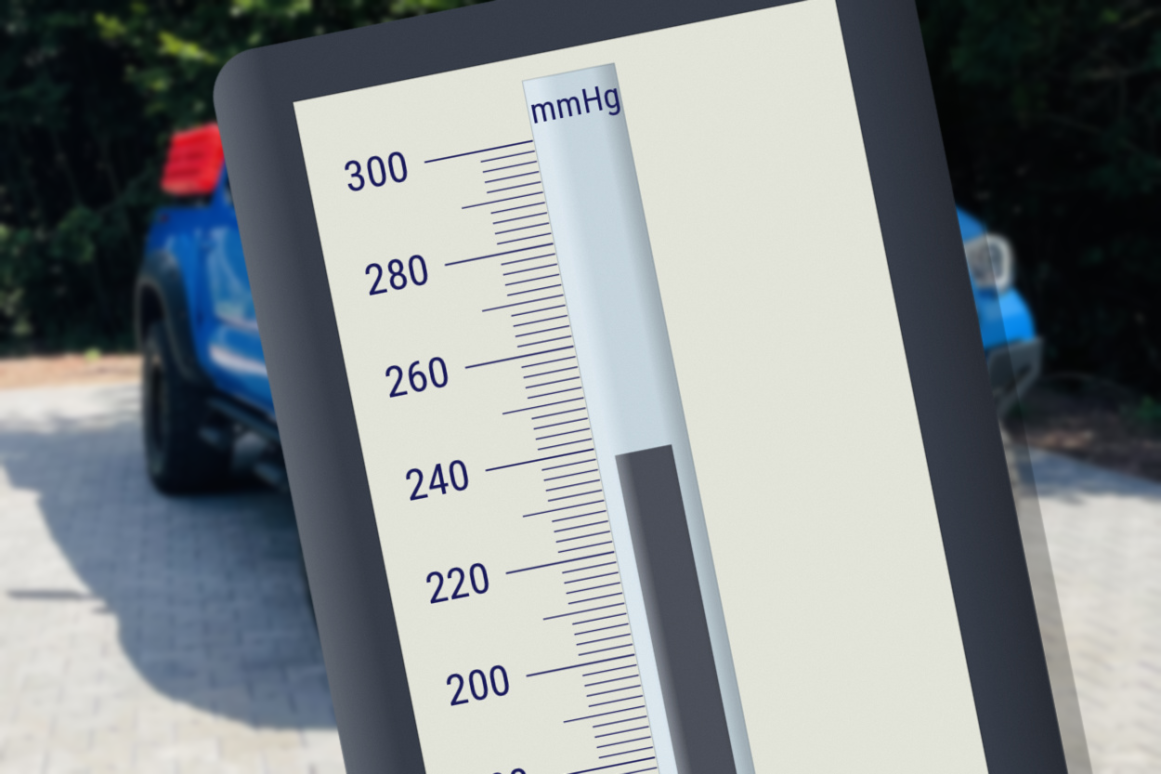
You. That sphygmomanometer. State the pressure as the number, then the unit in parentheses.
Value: 238 (mmHg)
